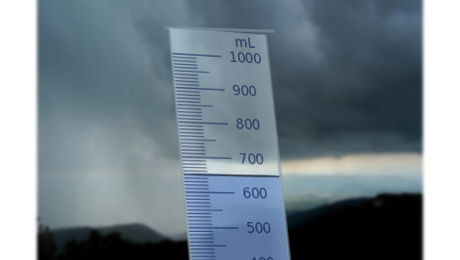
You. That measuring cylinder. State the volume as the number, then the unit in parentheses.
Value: 650 (mL)
